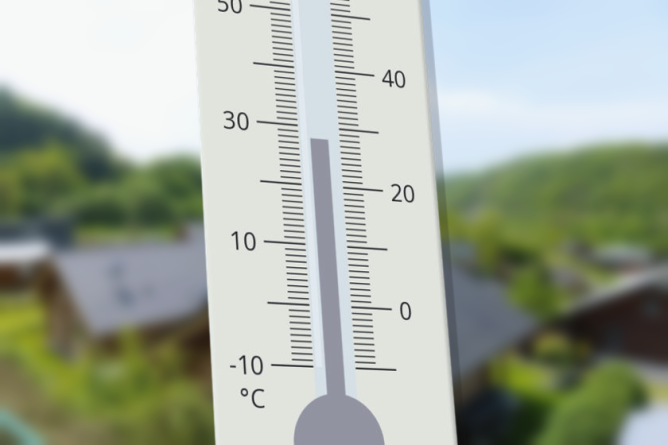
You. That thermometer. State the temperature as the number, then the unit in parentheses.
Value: 28 (°C)
